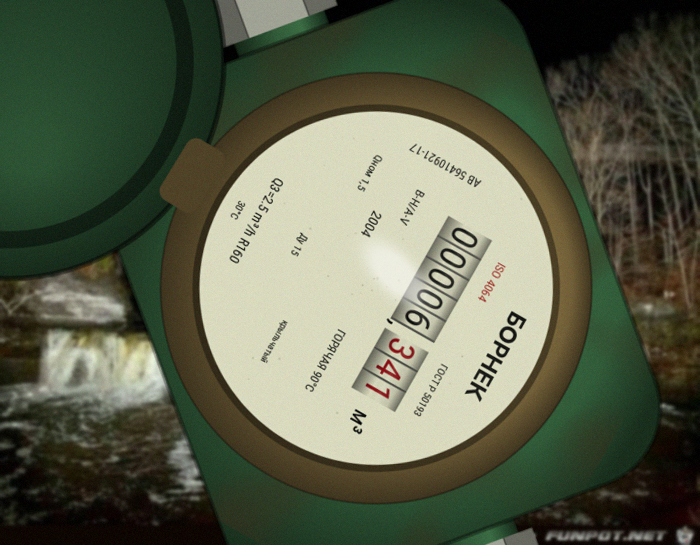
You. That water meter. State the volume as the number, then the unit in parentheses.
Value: 6.341 (m³)
